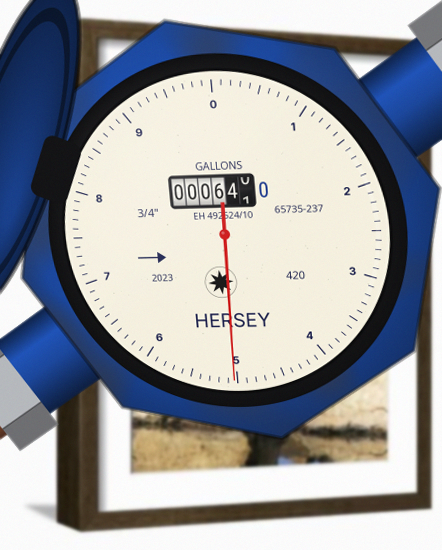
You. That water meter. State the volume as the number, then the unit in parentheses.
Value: 6405.0 (gal)
